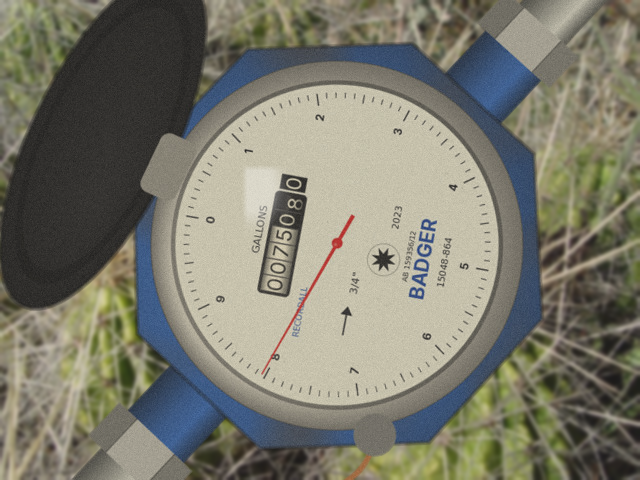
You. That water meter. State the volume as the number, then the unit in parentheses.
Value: 75078.0 (gal)
